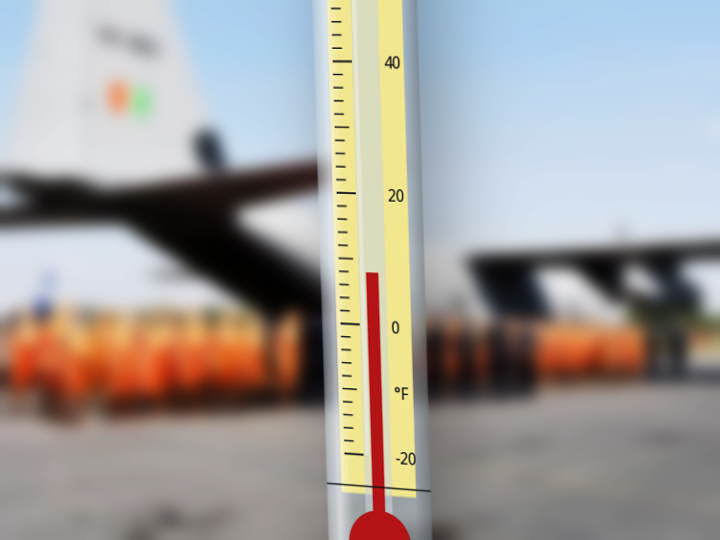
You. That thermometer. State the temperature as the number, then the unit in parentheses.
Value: 8 (°F)
